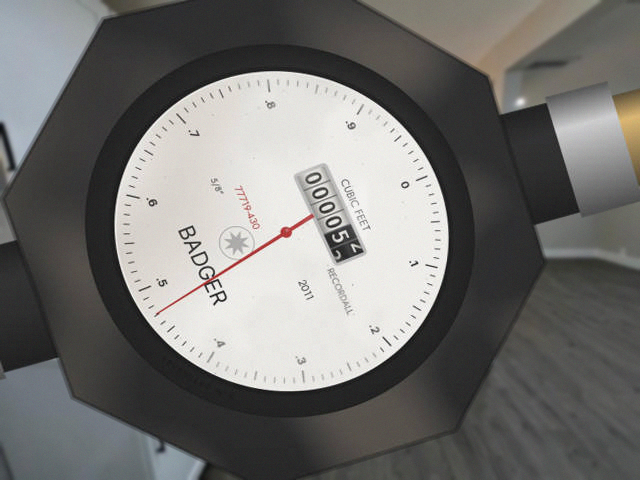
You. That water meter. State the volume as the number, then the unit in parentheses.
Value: 52.47 (ft³)
